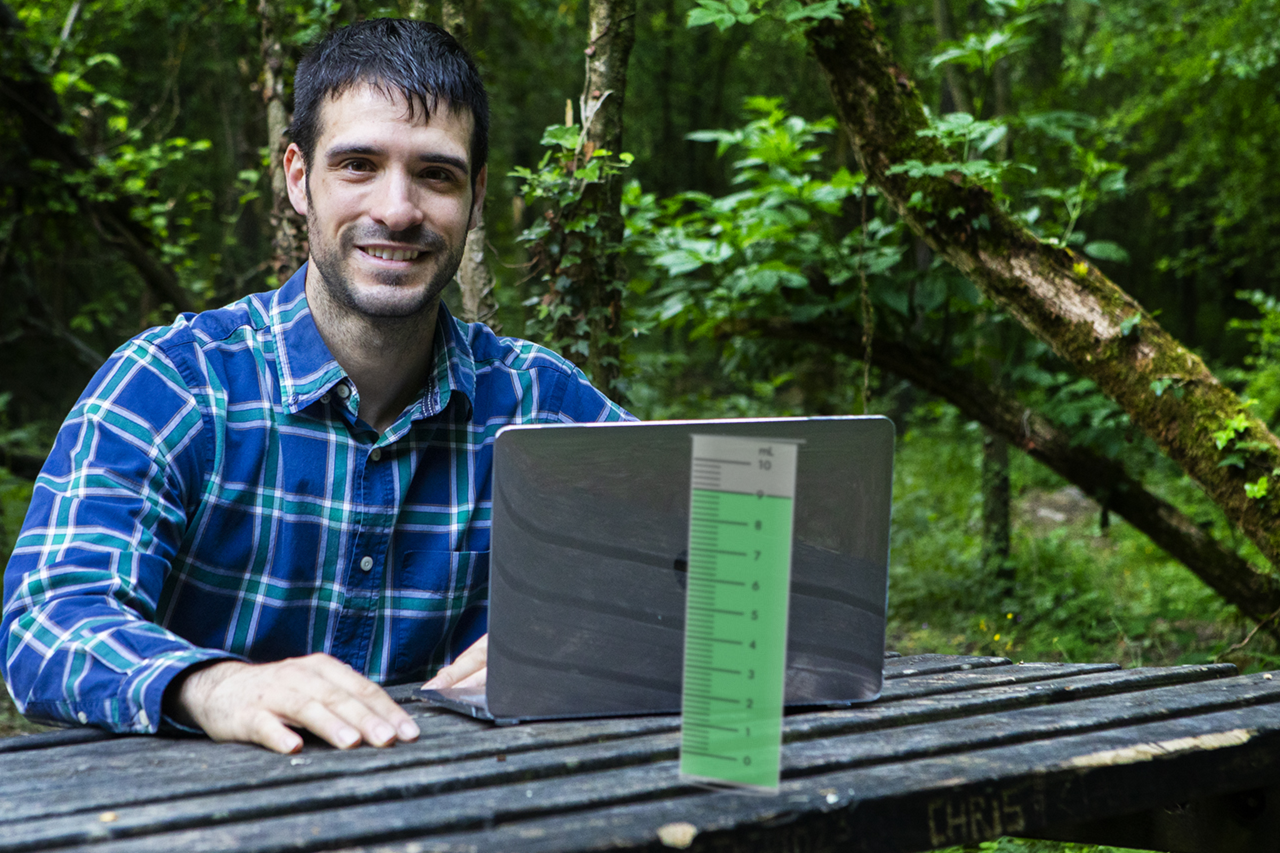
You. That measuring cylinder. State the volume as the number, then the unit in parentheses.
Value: 9 (mL)
